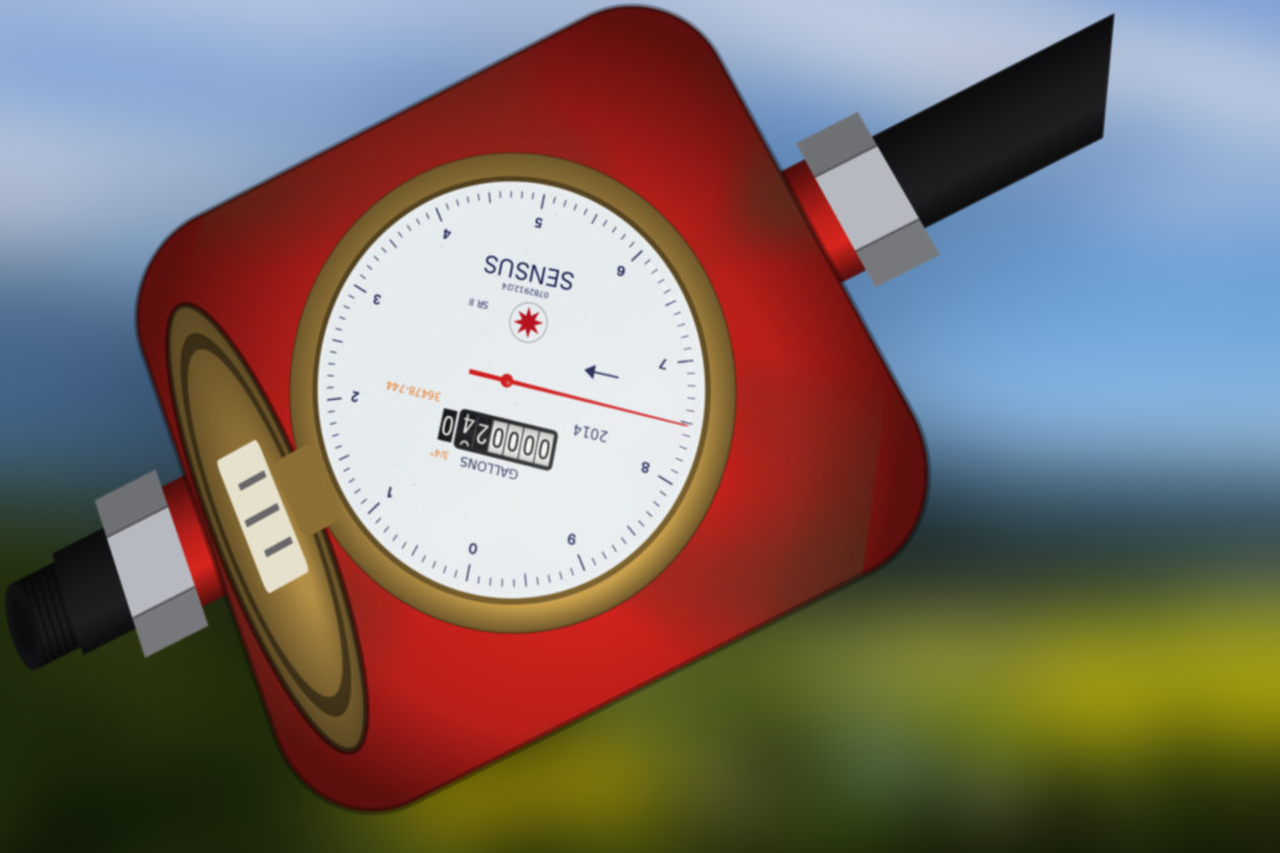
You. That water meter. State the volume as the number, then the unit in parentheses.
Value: 237.5 (gal)
